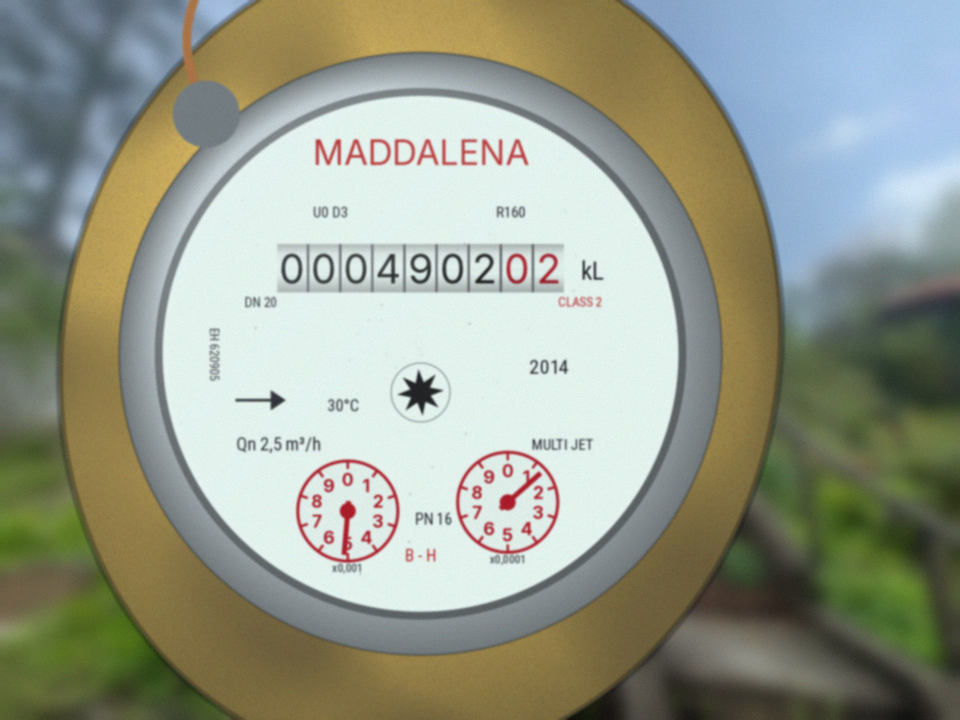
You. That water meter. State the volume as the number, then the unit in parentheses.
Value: 4902.0251 (kL)
